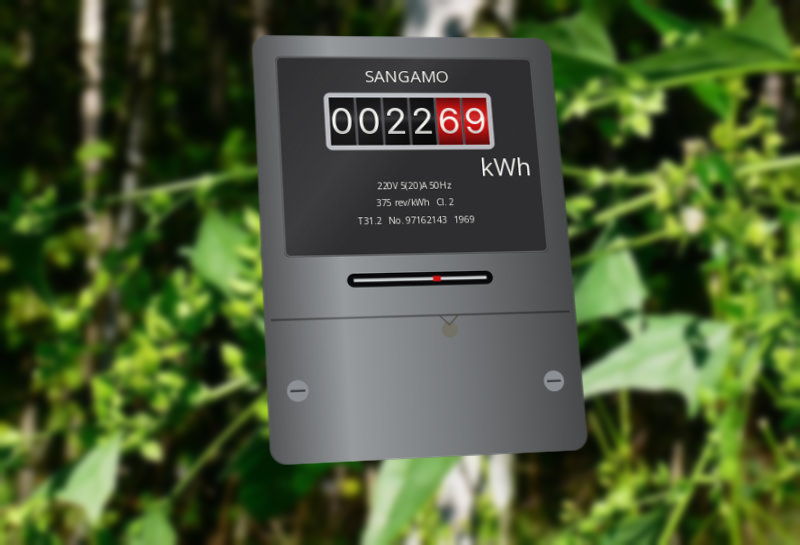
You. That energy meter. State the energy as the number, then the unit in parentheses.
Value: 22.69 (kWh)
